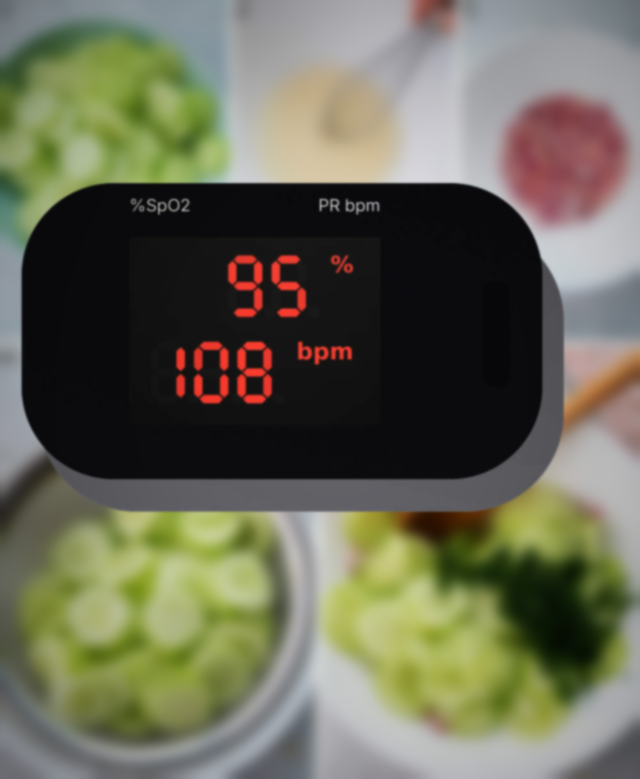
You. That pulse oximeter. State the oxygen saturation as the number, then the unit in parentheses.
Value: 95 (%)
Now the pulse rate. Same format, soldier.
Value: 108 (bpm)
